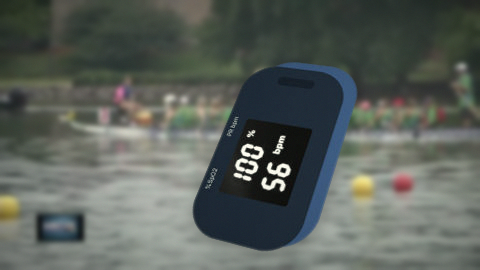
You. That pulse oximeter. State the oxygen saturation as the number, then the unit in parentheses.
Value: 100 (%)
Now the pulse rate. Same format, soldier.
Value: 56 (bpm)
